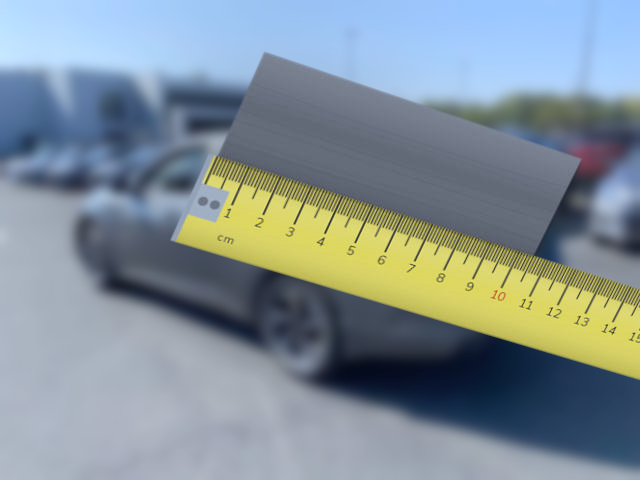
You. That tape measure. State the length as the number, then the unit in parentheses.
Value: 10.5 (cm)
